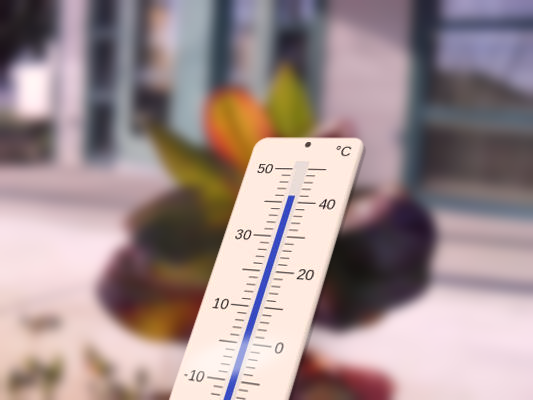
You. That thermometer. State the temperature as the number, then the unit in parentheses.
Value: 42 (°C)
